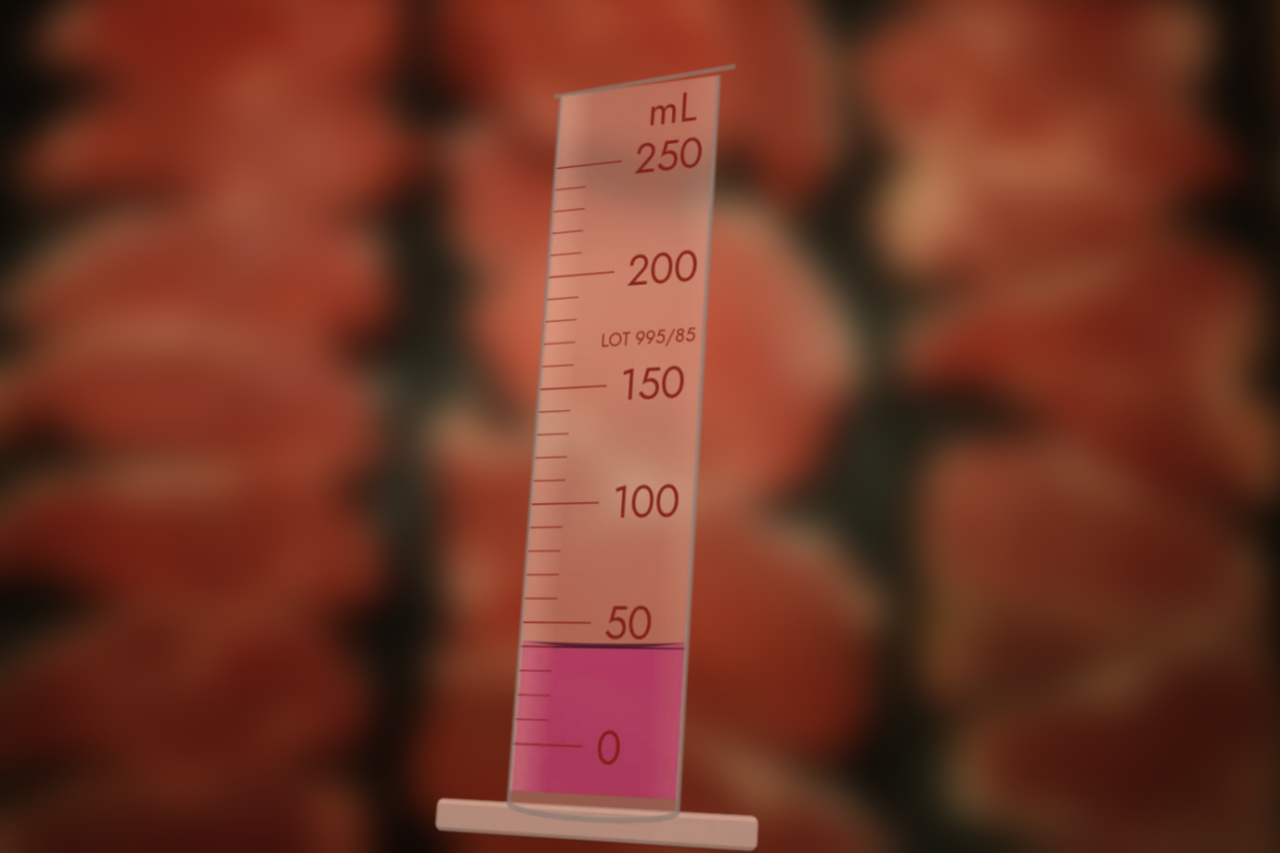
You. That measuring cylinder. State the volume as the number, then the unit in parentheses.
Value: 40 (mL)
